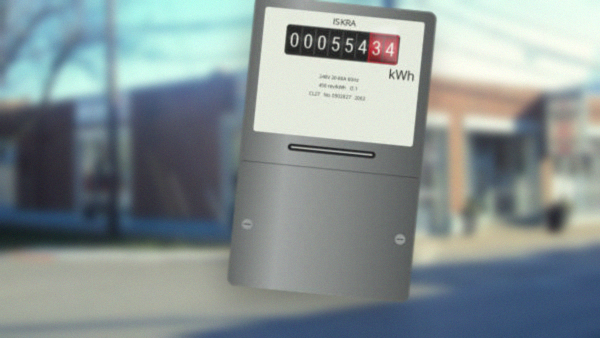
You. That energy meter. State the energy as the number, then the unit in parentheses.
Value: 554.34 (kWh)
